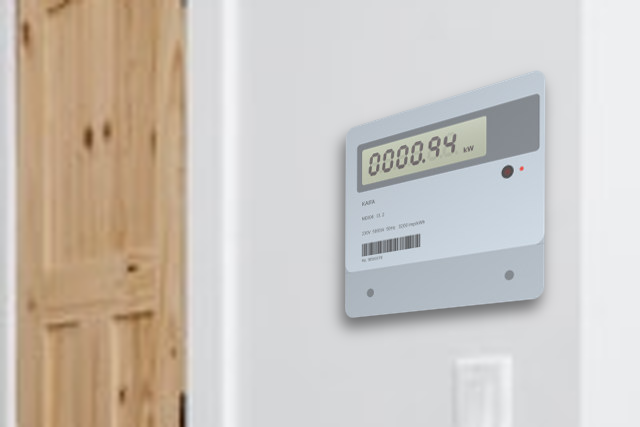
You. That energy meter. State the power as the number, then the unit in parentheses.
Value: 0.94 (kW)
